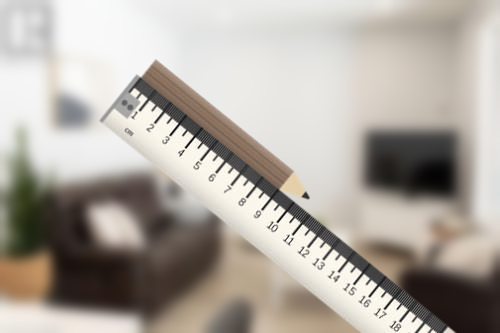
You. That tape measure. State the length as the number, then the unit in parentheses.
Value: 10.5 (cm)
